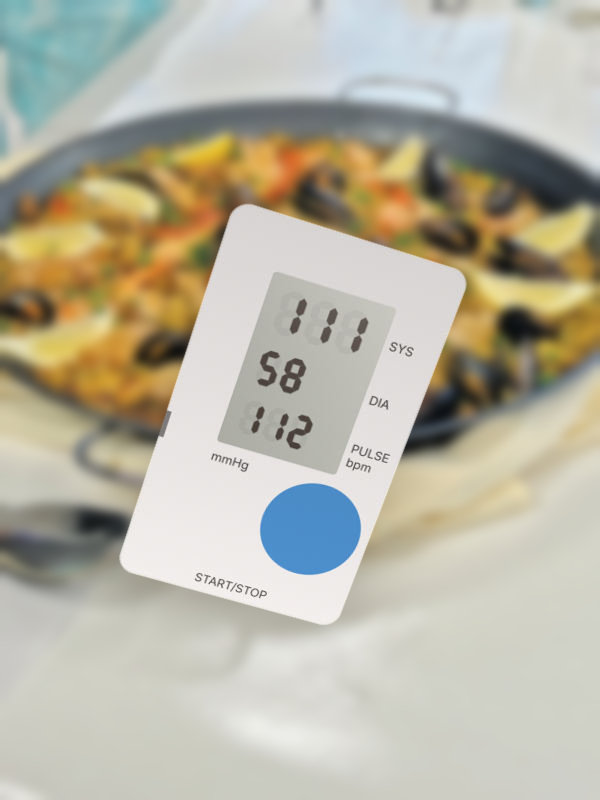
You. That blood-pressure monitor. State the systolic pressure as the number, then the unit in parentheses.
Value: 111 (mmHg)
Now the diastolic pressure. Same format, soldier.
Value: 58 (mmHg)
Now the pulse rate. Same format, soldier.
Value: 112 (bpm)
